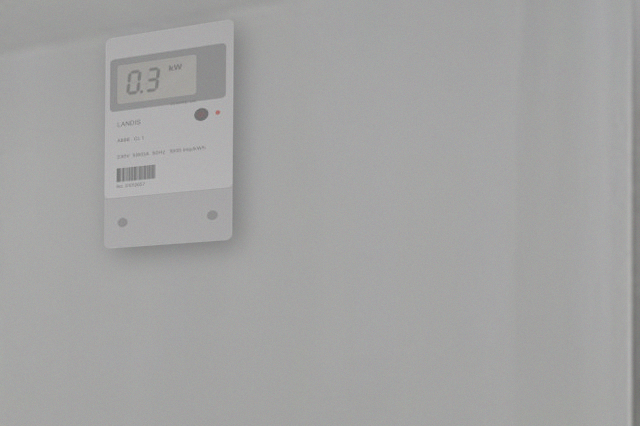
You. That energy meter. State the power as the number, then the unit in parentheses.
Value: 0.3 (kW)
